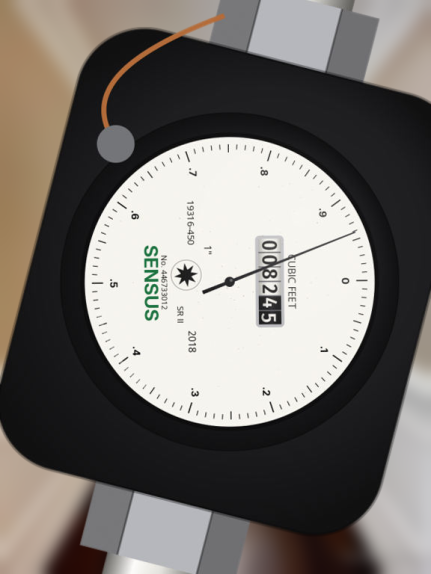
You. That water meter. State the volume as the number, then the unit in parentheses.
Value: 8244.94 (ft³)
